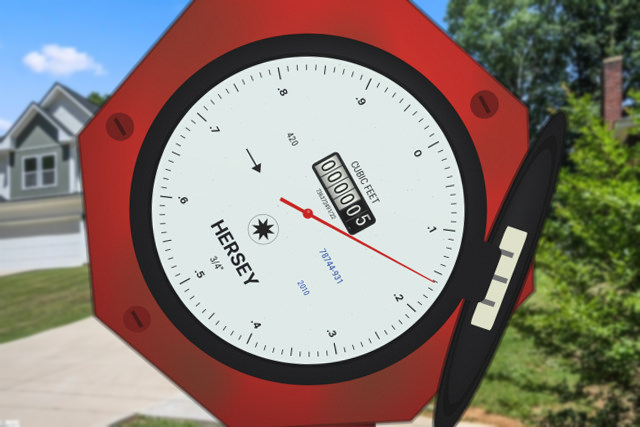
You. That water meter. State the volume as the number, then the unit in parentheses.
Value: 5.16 (ft³)
